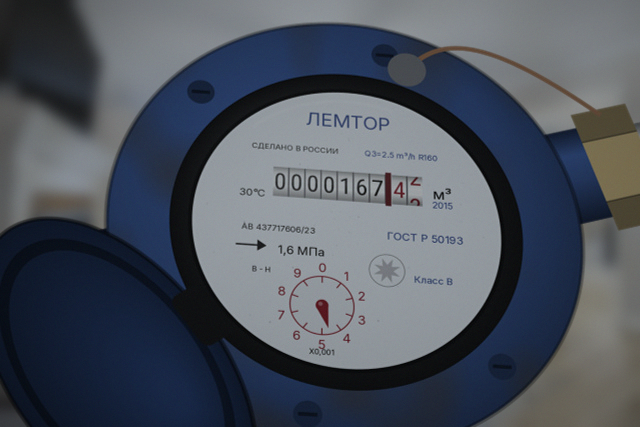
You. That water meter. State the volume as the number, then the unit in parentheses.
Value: 167.424 (m³)
